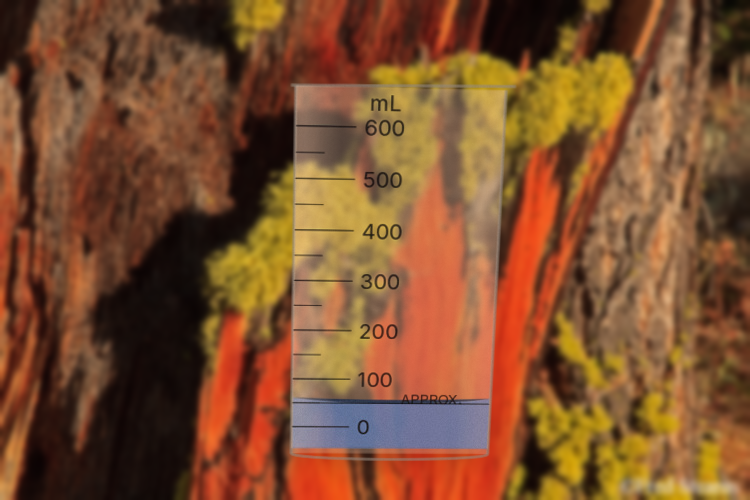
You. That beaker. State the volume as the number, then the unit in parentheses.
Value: 50 (mL)
